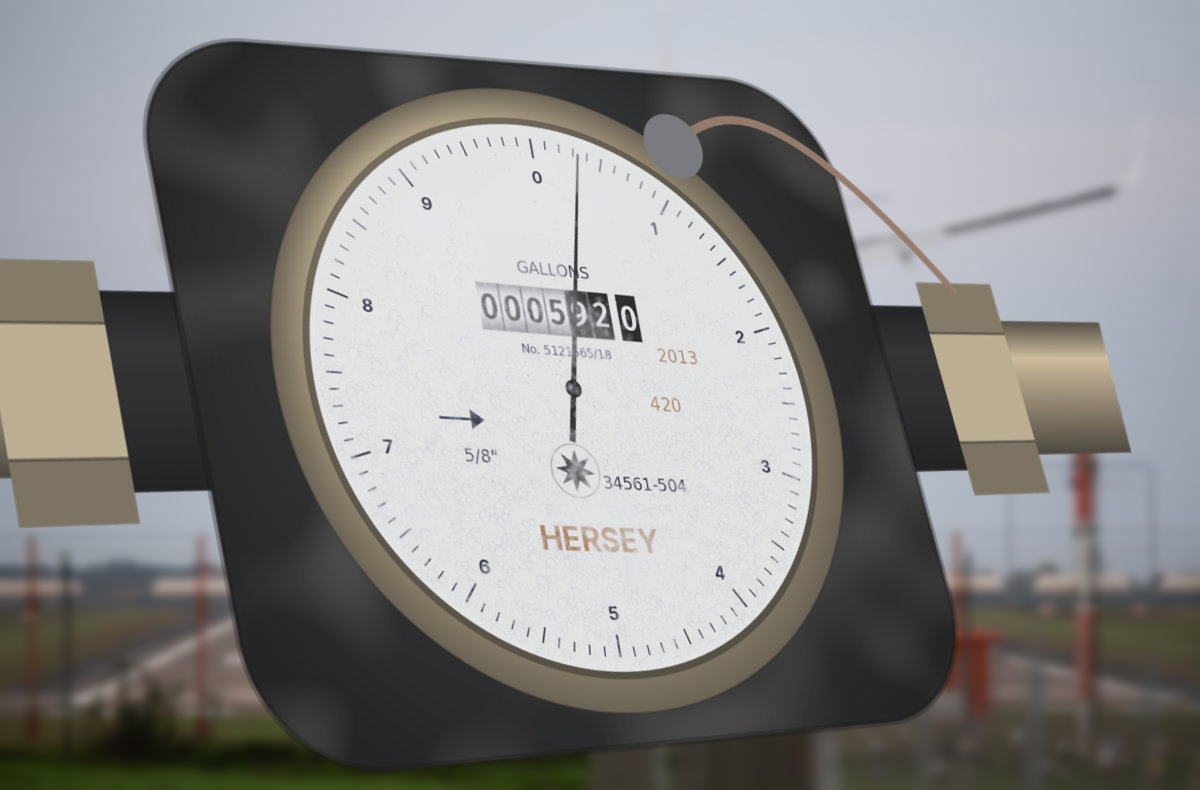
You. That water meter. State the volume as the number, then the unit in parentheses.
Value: 5920.3 (gal)
